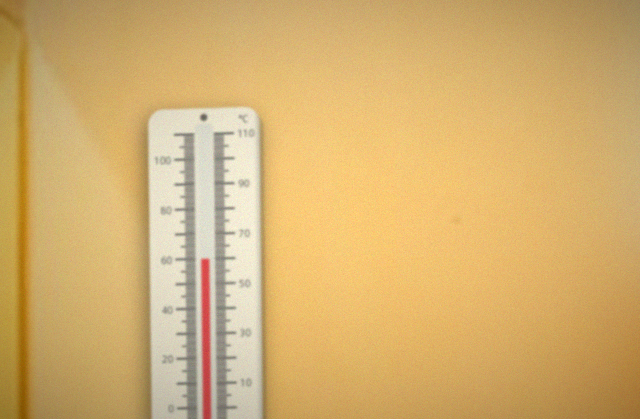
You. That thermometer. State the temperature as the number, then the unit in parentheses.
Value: 60 (°C)
